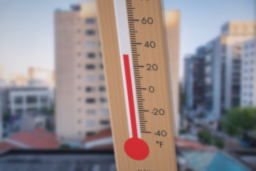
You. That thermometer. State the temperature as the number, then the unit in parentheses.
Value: 30 (°F)
